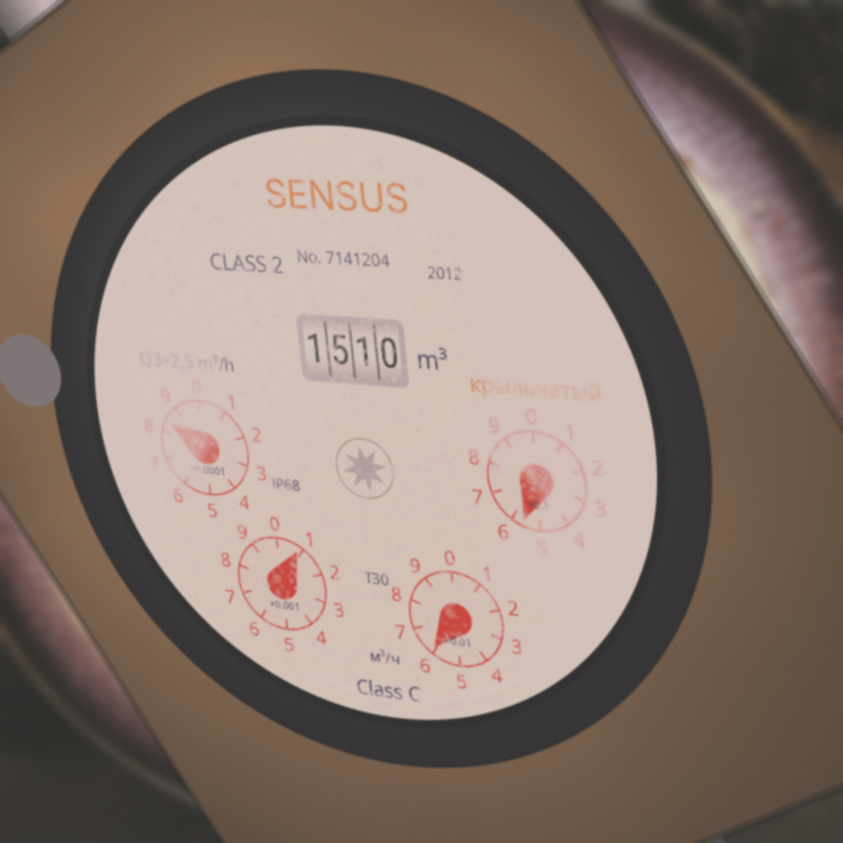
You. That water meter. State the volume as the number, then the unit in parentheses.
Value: 1510.5608 (m³)
